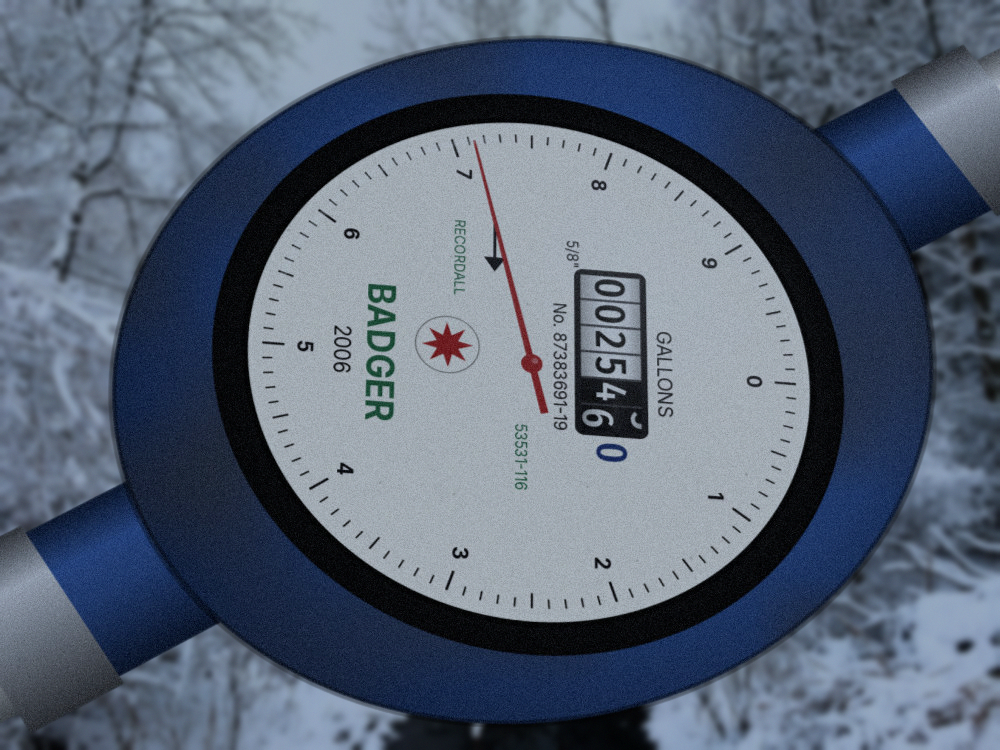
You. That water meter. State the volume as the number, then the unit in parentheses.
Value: 25457.1 (gal)
